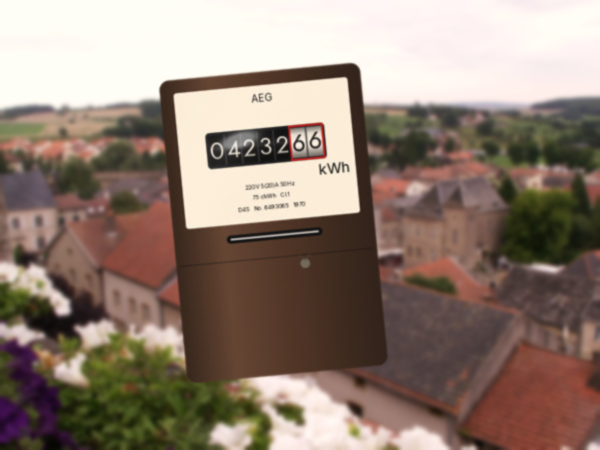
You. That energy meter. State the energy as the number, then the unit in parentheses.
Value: 4232.66 (kWh)
